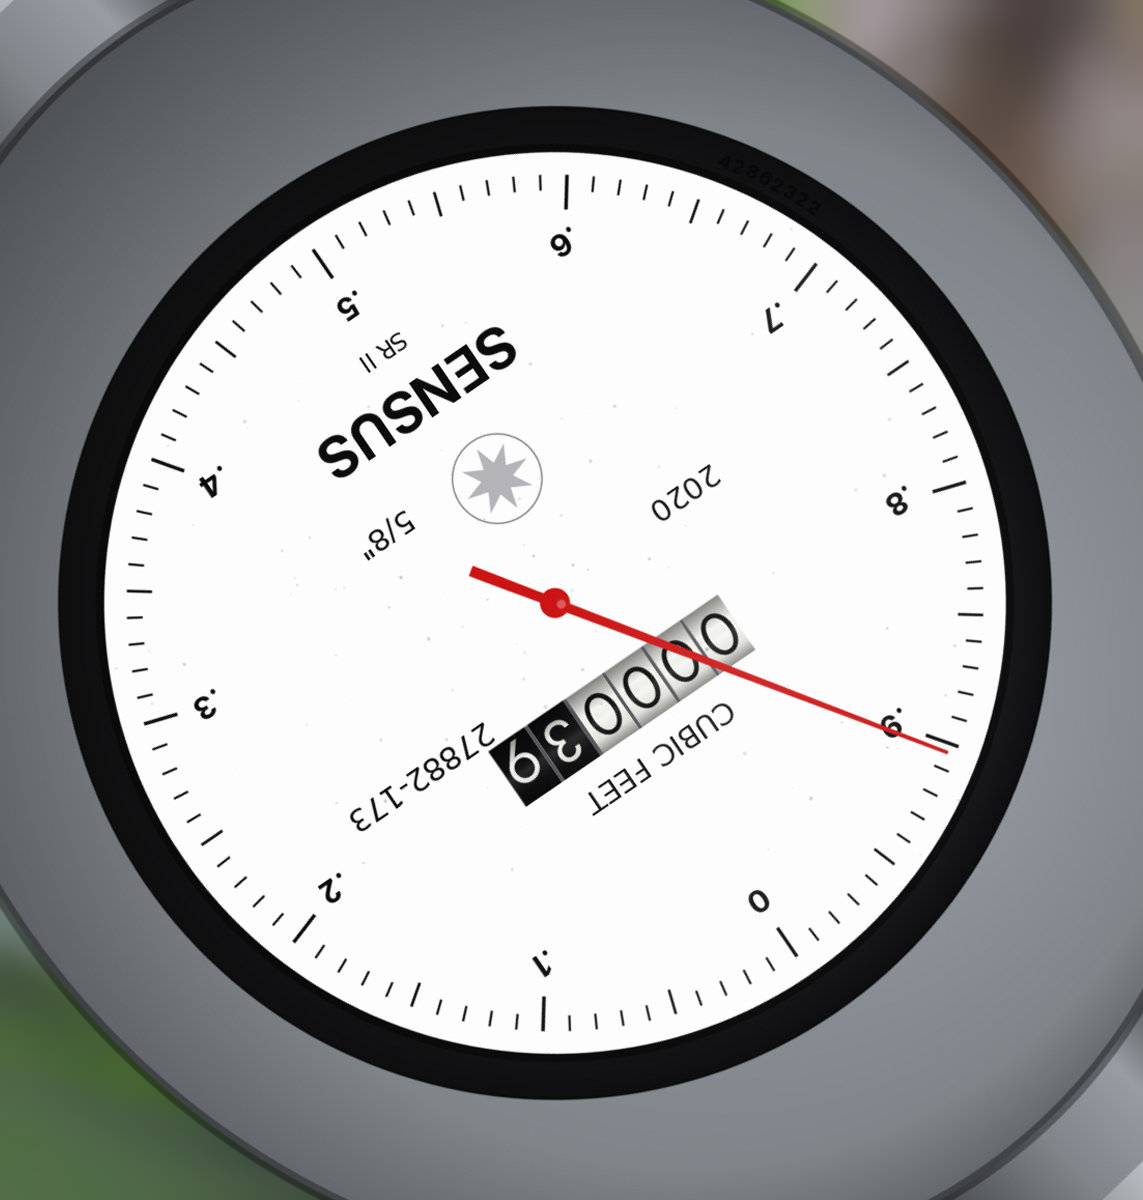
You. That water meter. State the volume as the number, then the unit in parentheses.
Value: 38.90 (ft³)
